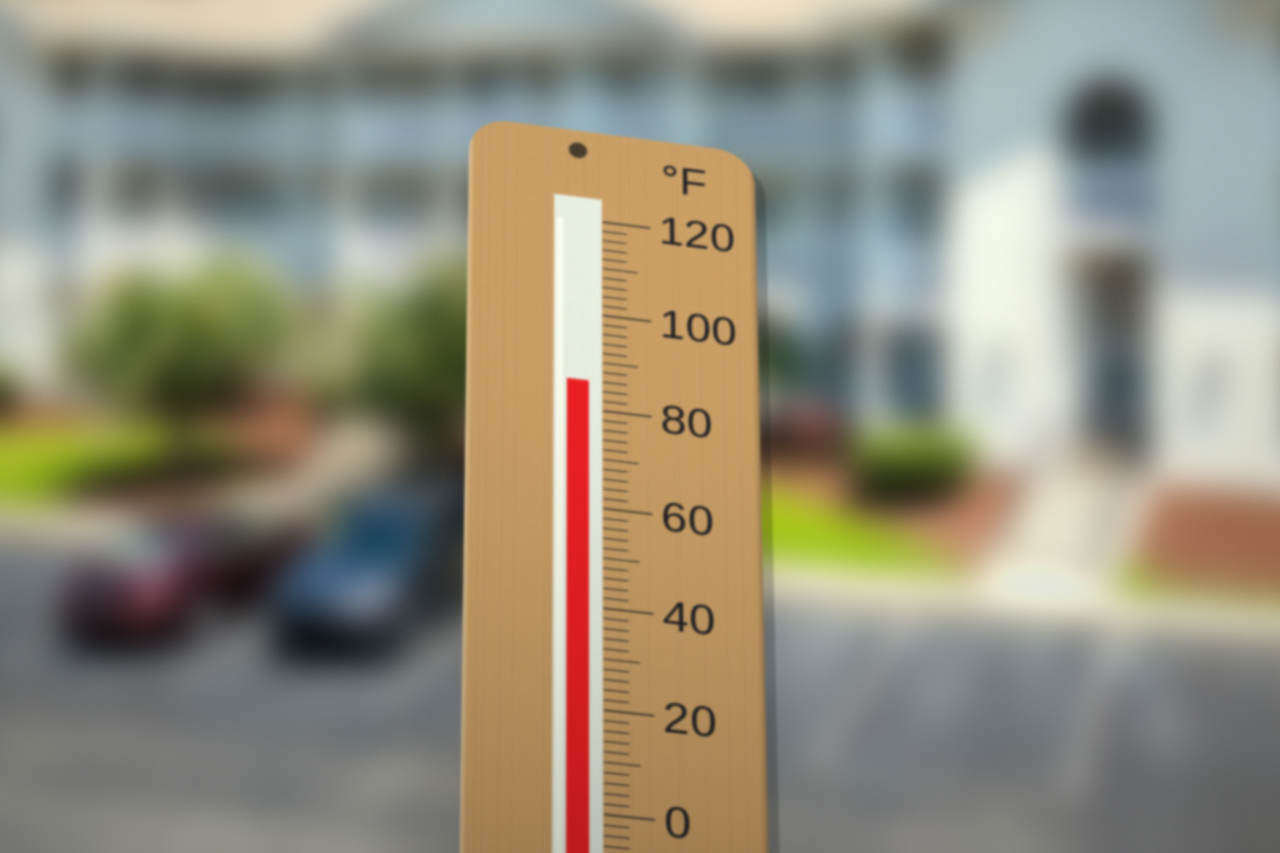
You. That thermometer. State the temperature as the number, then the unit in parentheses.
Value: 86 (°F)
